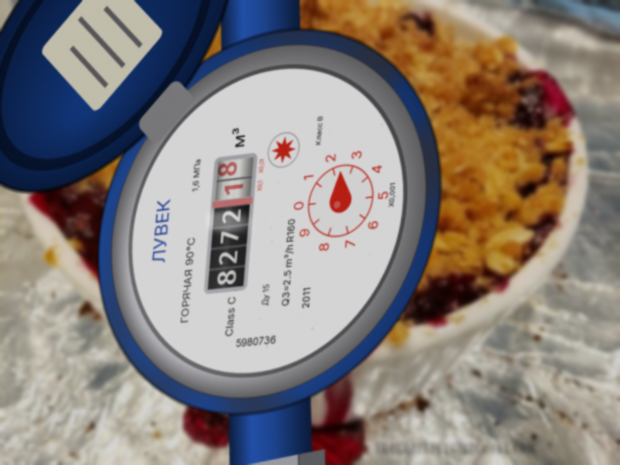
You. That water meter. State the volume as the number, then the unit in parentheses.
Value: 8272.182 (m³)
